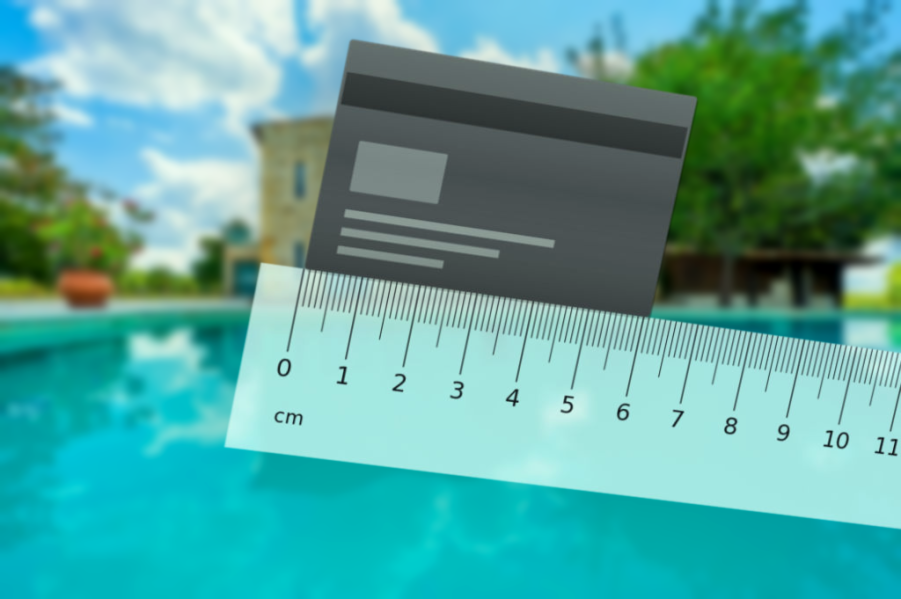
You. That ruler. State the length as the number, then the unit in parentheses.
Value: 6.1 (cm)
